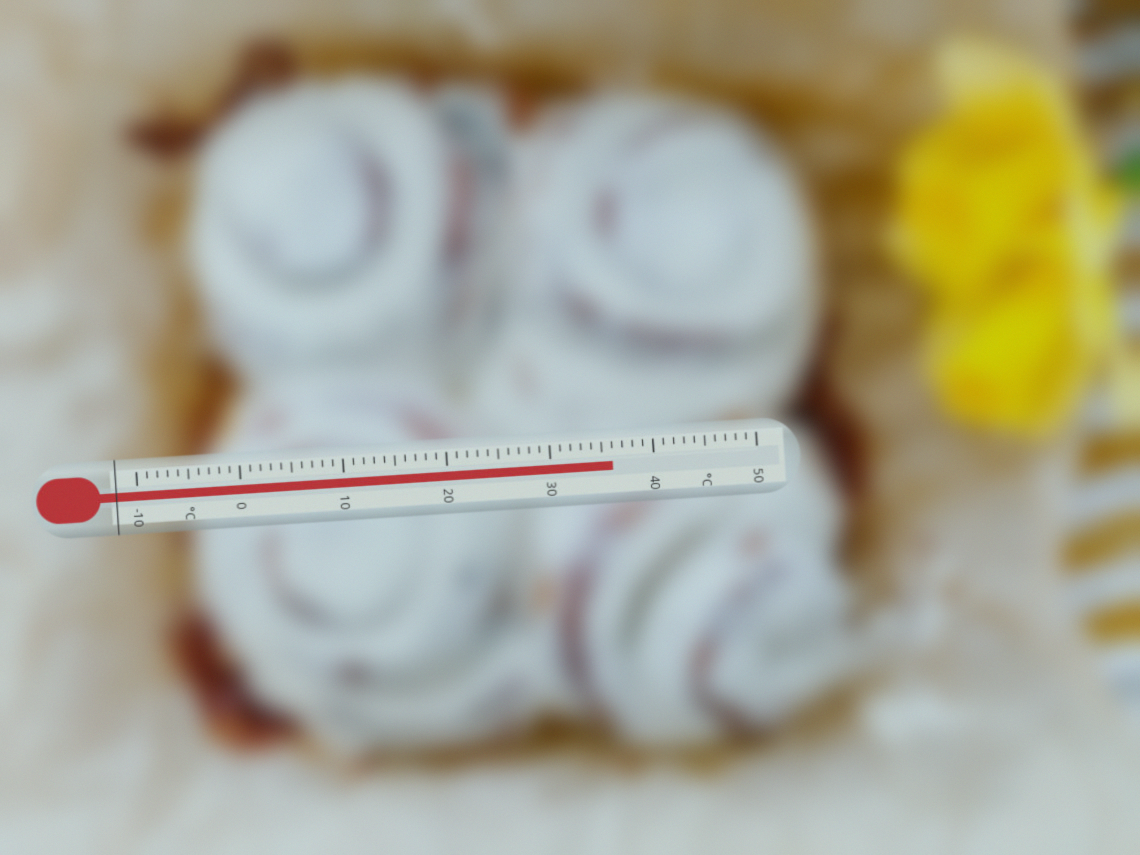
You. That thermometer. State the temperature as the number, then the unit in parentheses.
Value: 36 (°C)
